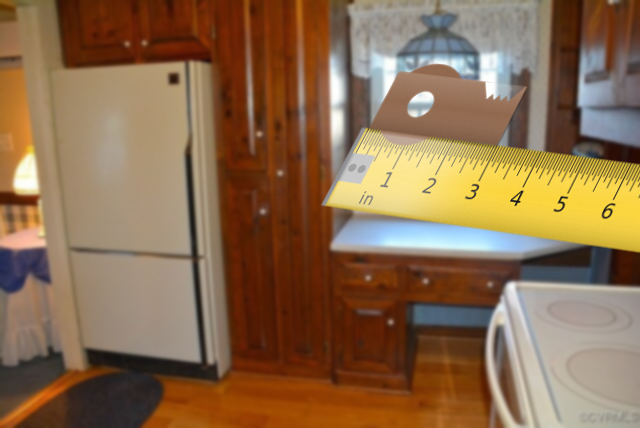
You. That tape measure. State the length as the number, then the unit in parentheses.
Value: 3 (in)
